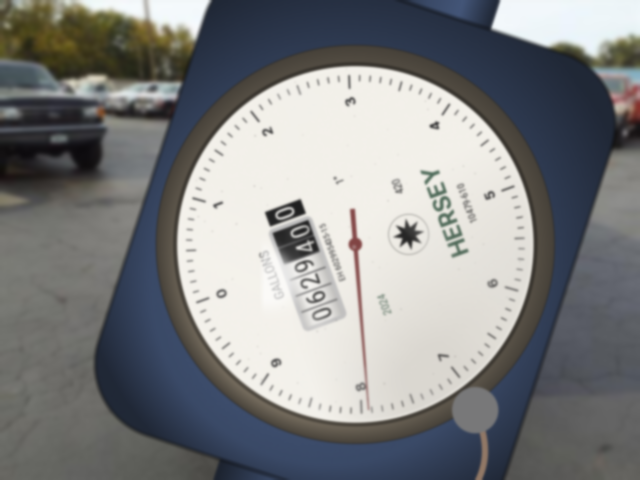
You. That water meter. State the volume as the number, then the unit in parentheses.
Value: 629397.9 (gal)
